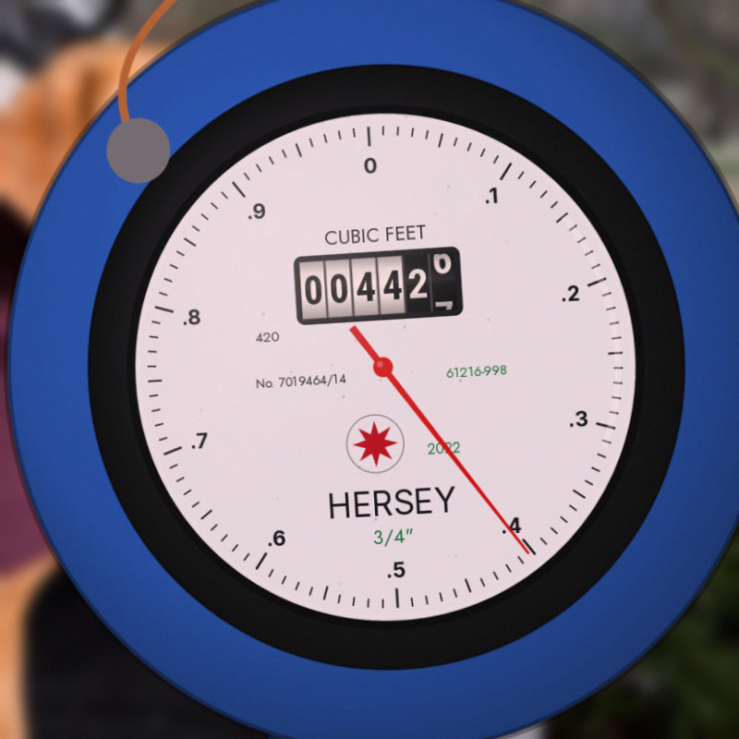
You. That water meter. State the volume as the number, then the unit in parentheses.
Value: 4426.40 (ft³)
